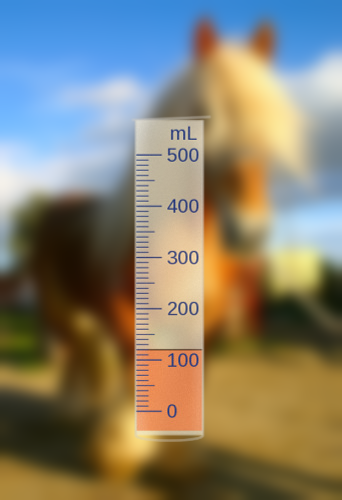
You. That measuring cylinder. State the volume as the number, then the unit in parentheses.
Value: 120 (mL)
